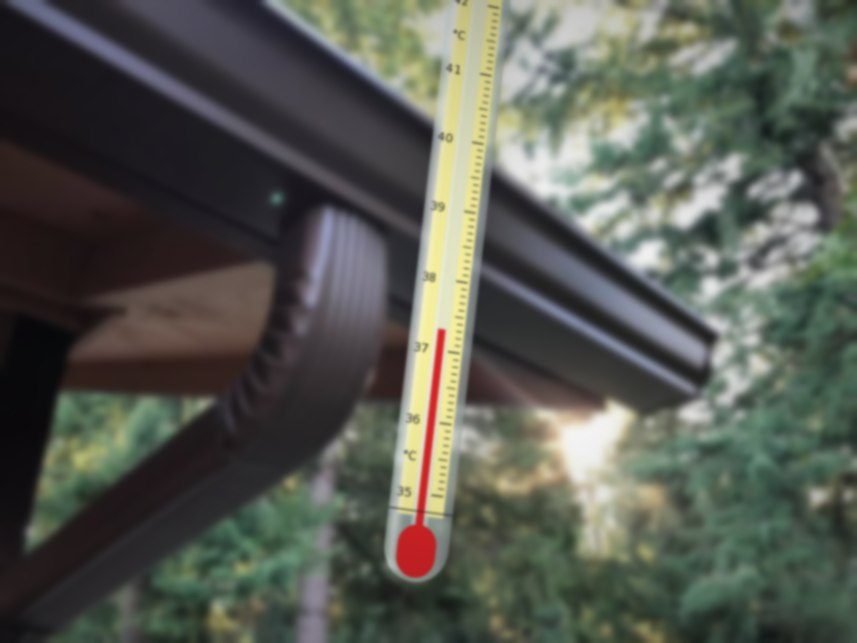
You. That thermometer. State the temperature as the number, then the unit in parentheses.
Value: 37.3 (°C)
